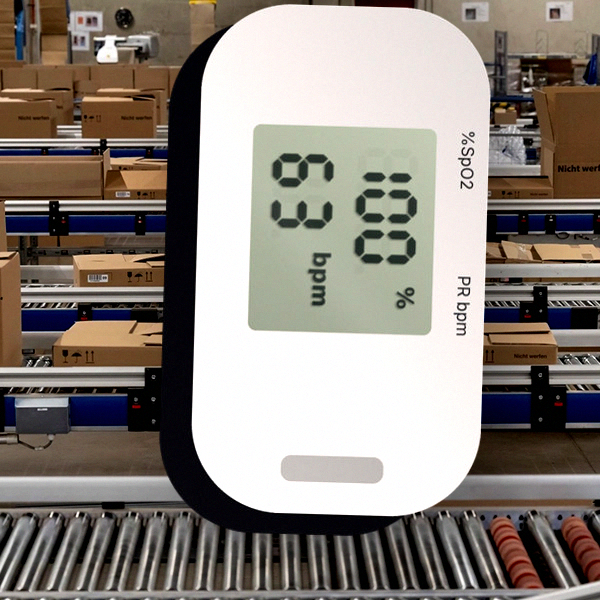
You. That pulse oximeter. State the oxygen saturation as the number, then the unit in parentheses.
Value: 100 (%)
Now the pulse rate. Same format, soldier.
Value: 63 (bpm)
